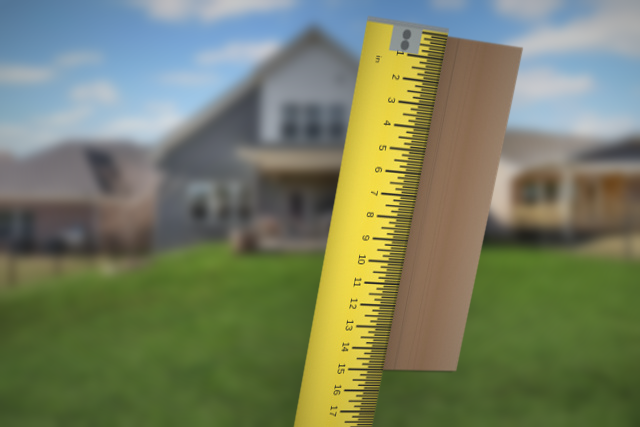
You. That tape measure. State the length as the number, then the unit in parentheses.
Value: 15 (in)
